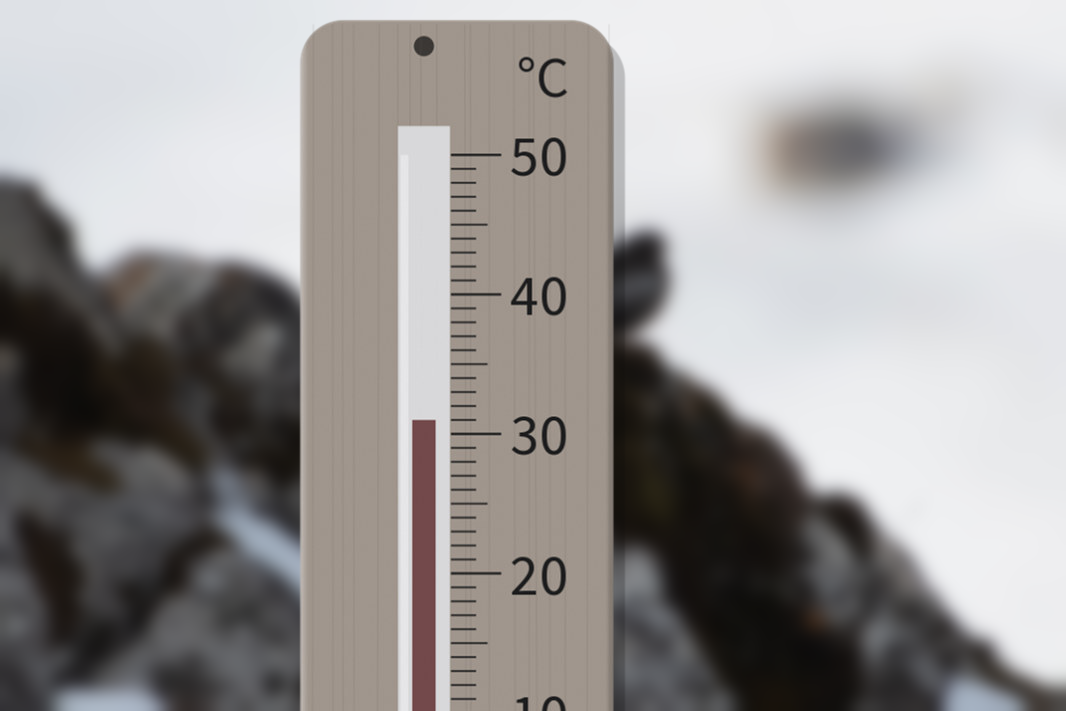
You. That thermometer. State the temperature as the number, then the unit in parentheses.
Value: 31 (°C)
